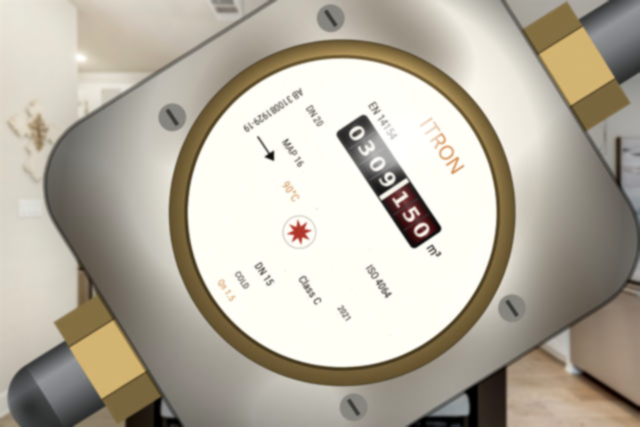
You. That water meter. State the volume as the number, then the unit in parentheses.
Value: 309.150 (m³)
